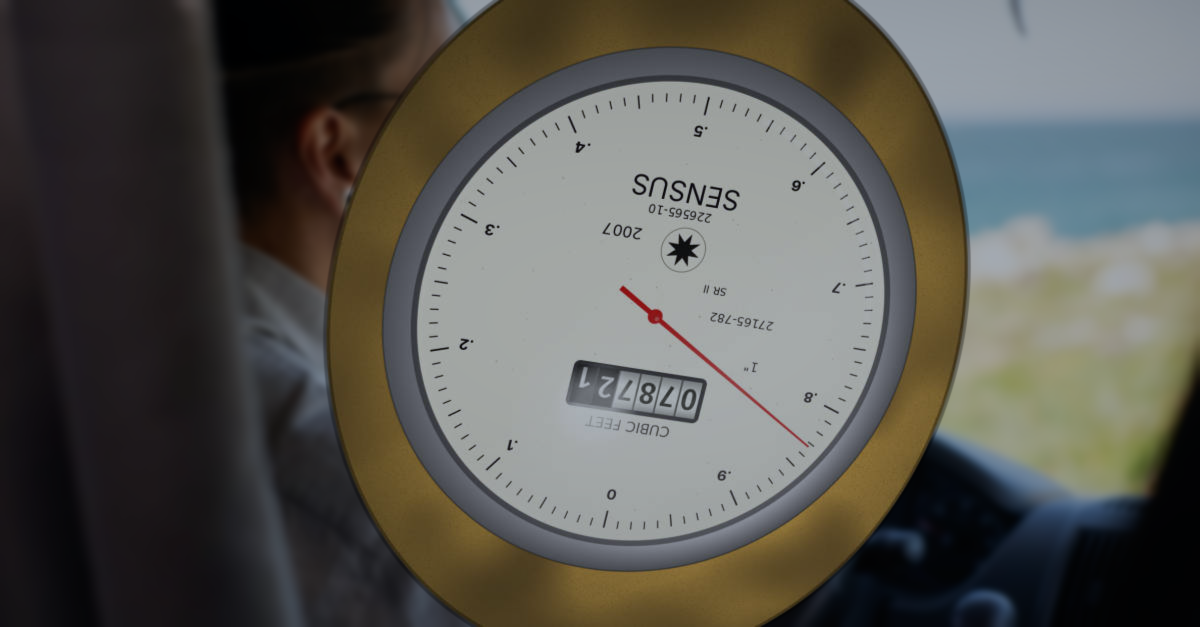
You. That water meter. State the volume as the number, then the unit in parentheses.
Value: 78720.83 (ft³)
